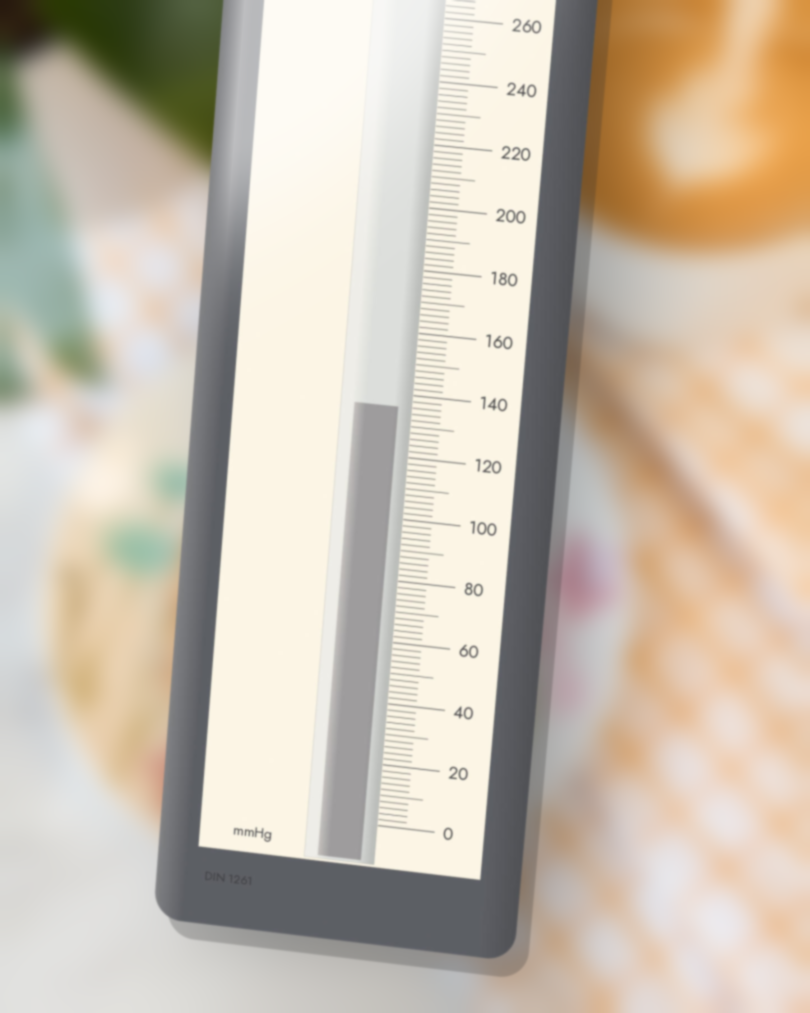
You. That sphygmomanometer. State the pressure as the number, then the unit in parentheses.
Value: 136 (mmHg)
